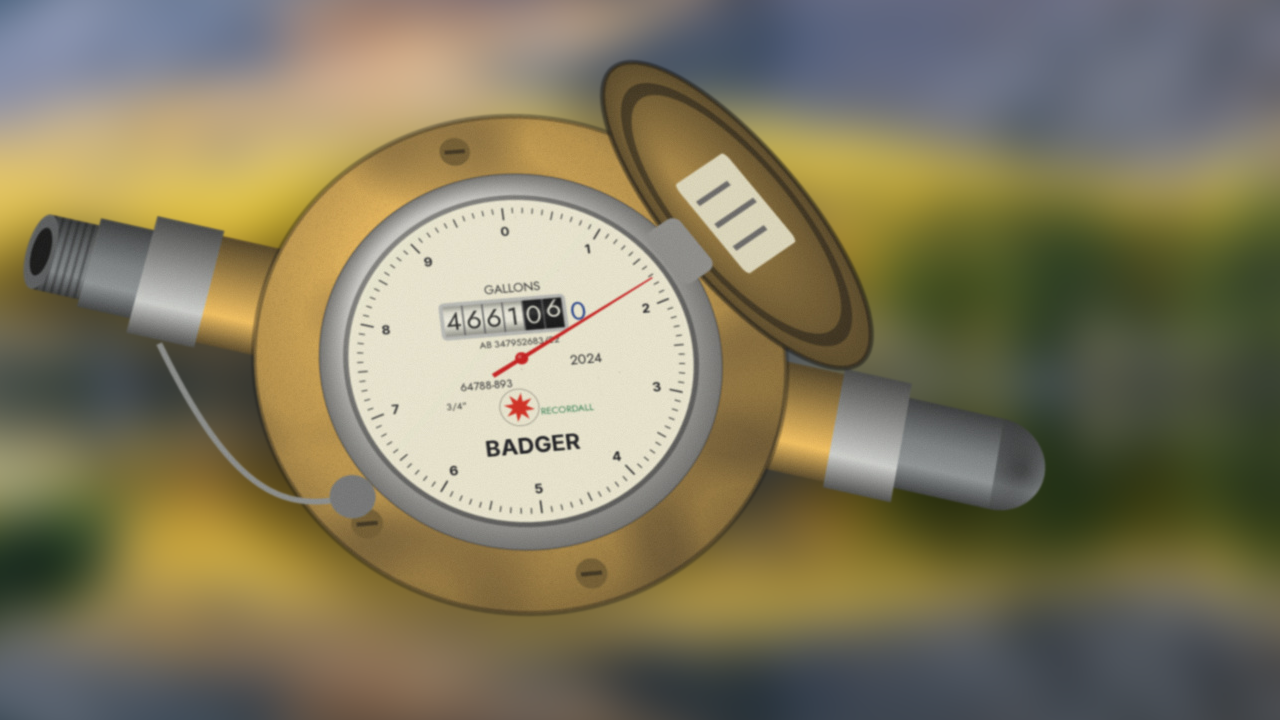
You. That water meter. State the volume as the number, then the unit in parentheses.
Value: 4661061.7 (gal)
